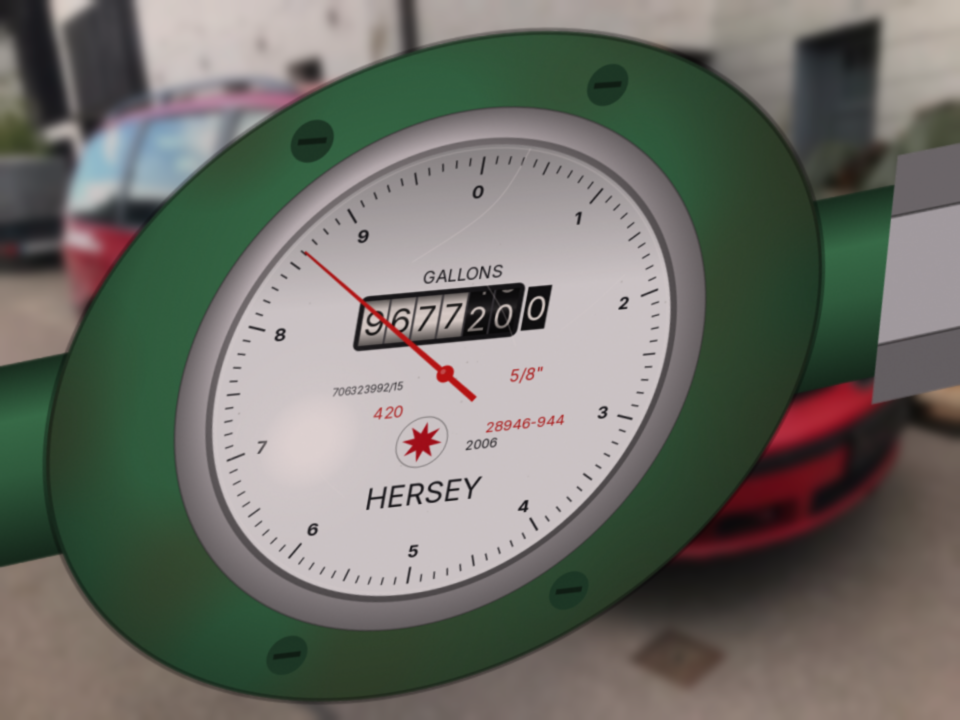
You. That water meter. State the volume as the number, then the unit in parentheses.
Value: 9677198.6 (gal)
